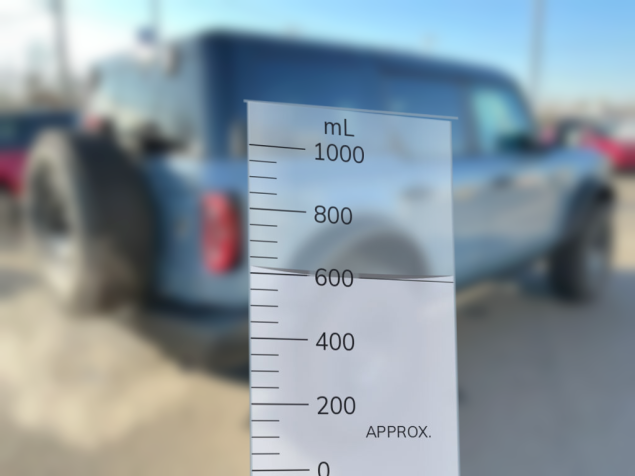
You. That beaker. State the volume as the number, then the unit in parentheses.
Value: 600 (mL)
